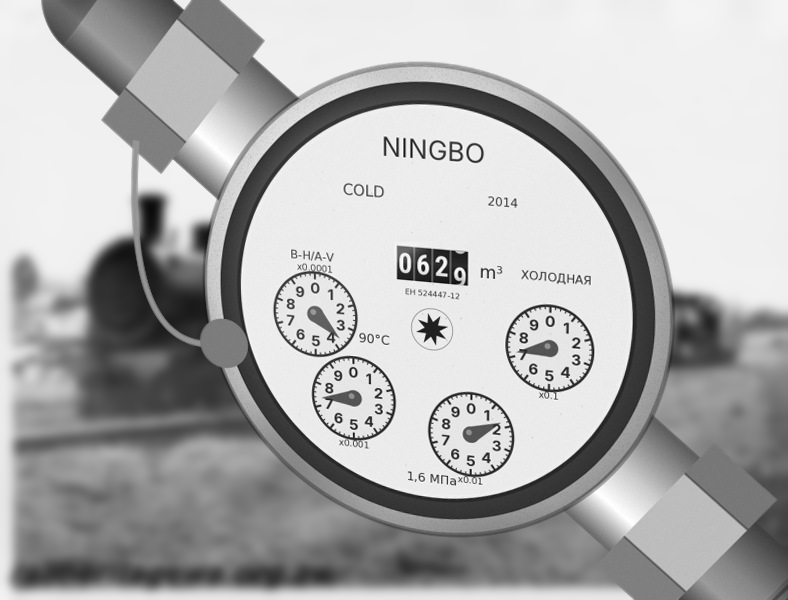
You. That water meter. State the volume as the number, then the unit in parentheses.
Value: 628.7173 (m³)
